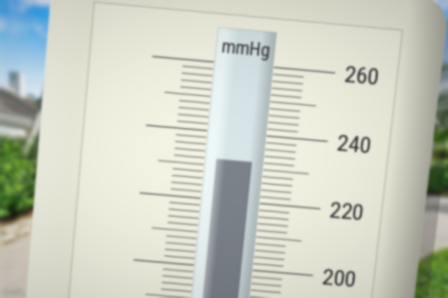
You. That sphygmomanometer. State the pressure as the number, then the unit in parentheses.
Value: 232 (mmHg)
